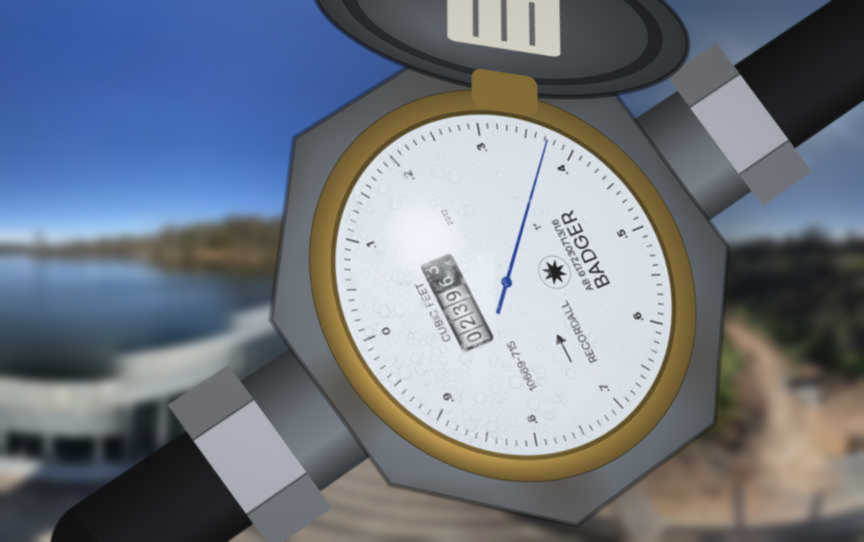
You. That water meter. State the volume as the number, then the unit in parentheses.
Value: 23963.37 (ft³)
